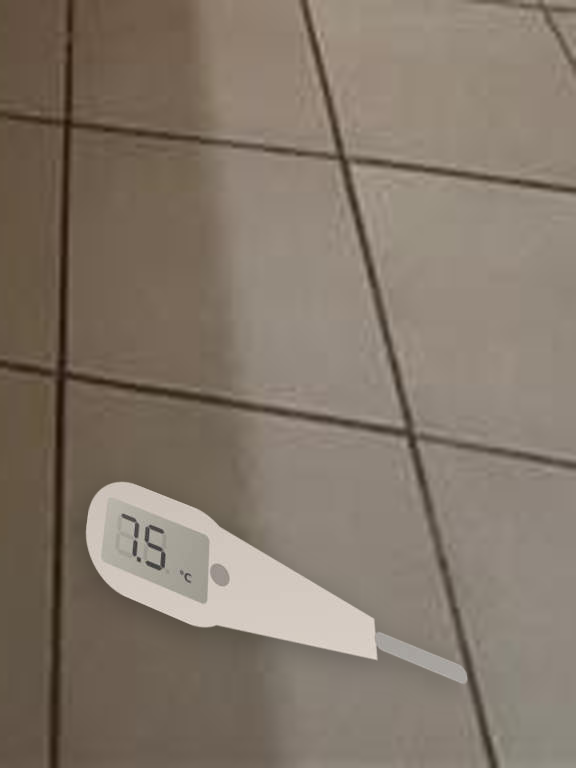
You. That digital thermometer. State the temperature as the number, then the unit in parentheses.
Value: 7.5 (°C)
